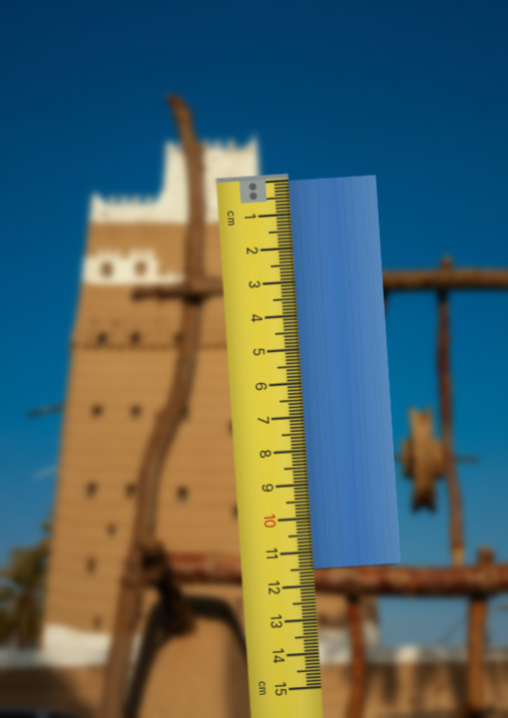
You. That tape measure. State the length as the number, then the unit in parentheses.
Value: 11.5 (cm)
